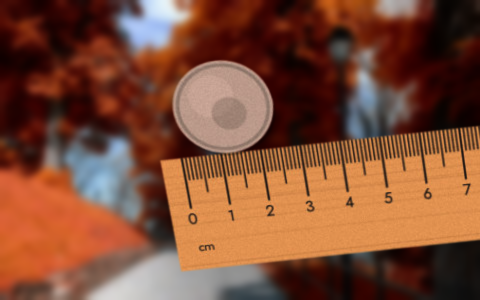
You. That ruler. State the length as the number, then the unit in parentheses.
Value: 2.5 (cm)
